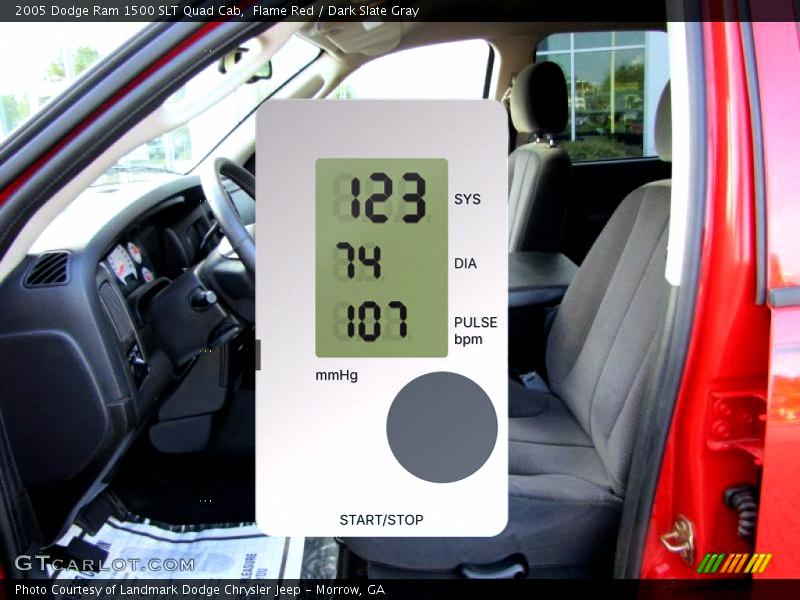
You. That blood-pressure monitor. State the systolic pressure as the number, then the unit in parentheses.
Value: 123 (mmHg)
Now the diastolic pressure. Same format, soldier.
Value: 74 (mmHg)
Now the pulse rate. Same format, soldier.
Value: 107 (bpm)
